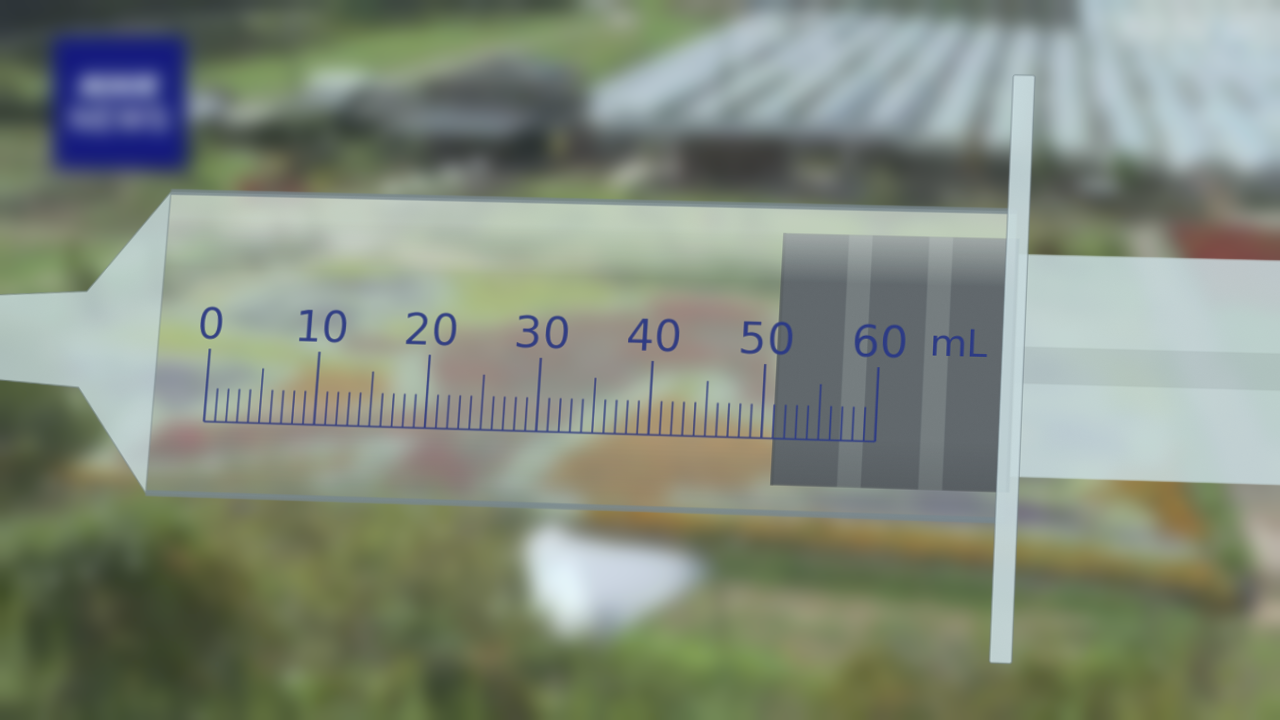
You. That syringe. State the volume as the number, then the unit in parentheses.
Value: 51 (mL)
